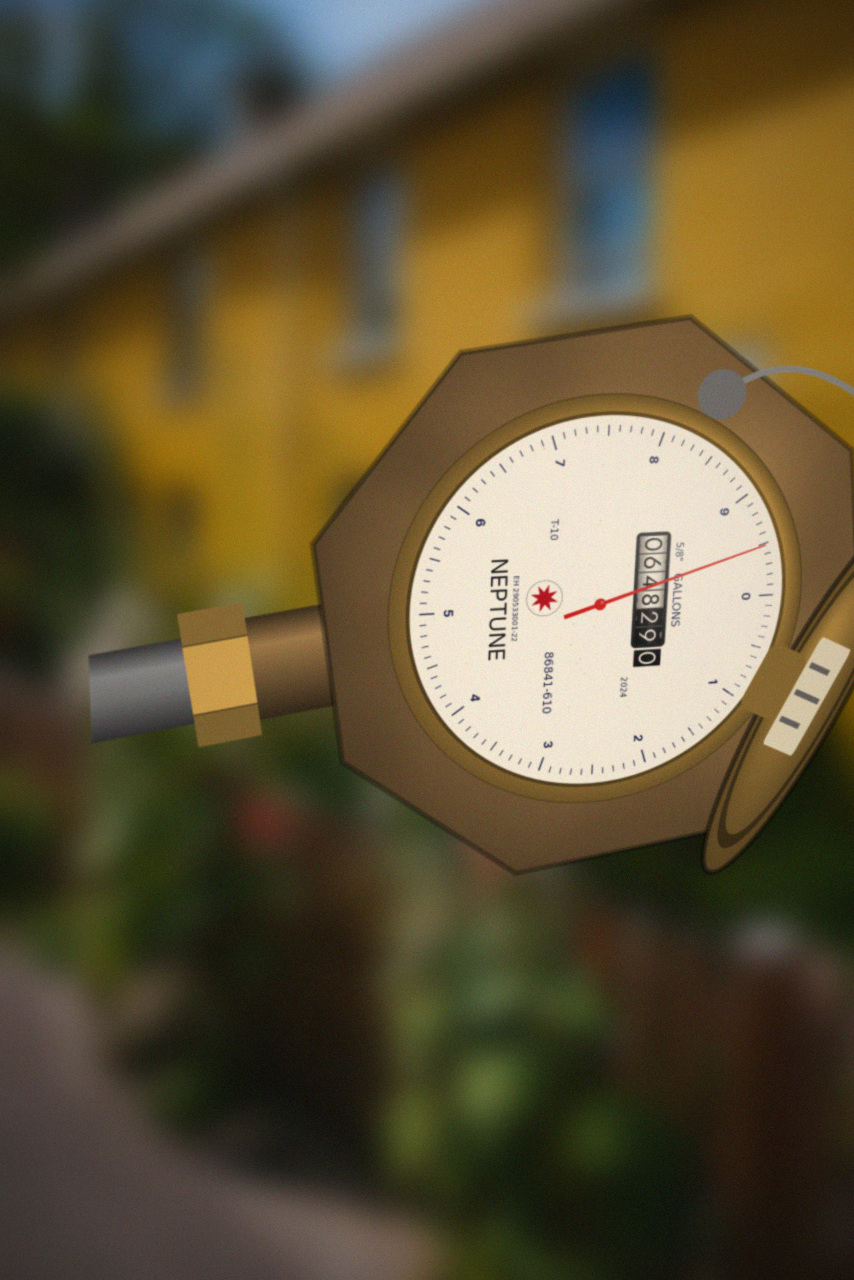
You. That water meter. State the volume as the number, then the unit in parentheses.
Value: 648289.5 (gal)
